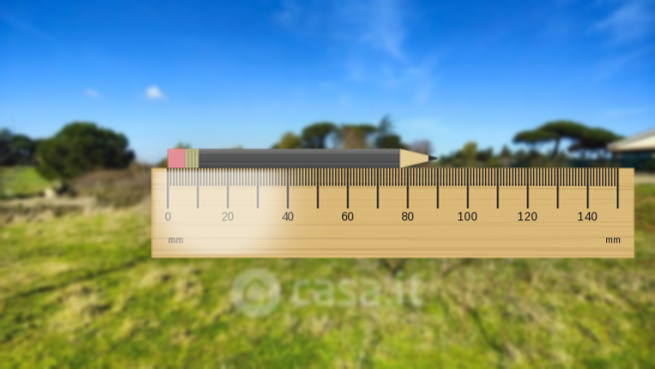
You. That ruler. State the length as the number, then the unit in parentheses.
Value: 90 (mm)
